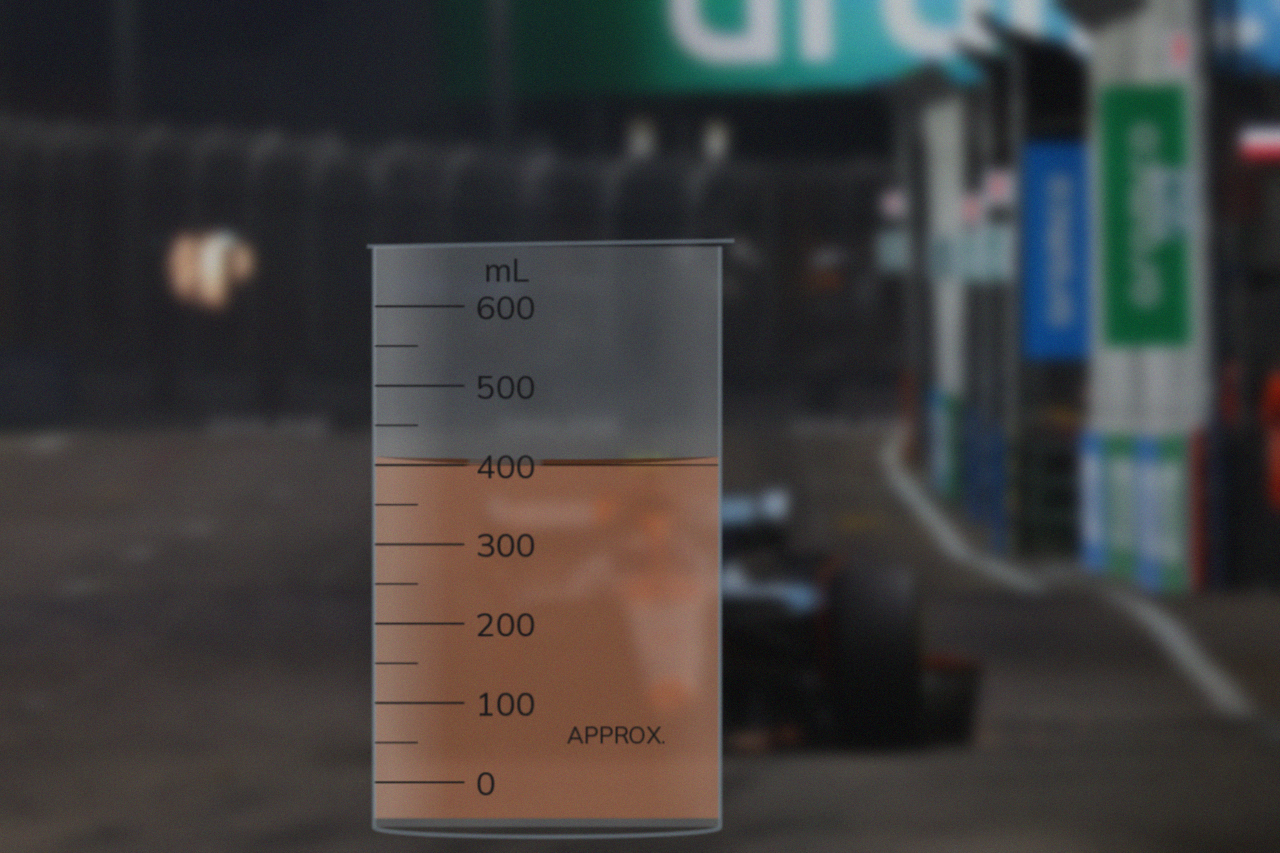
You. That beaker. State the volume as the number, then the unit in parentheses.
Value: 400 (mL)
